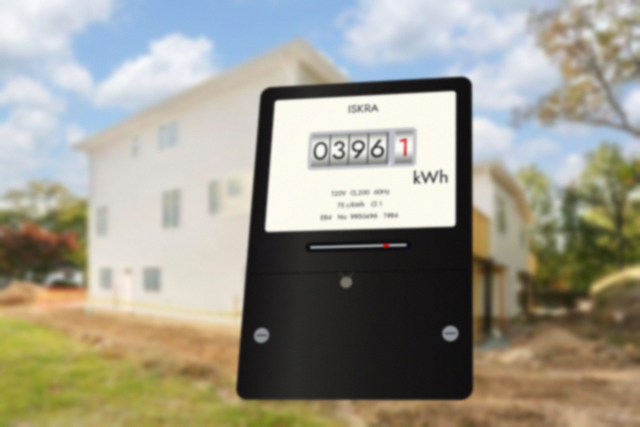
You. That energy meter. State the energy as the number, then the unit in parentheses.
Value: 396.1 (kWh)
